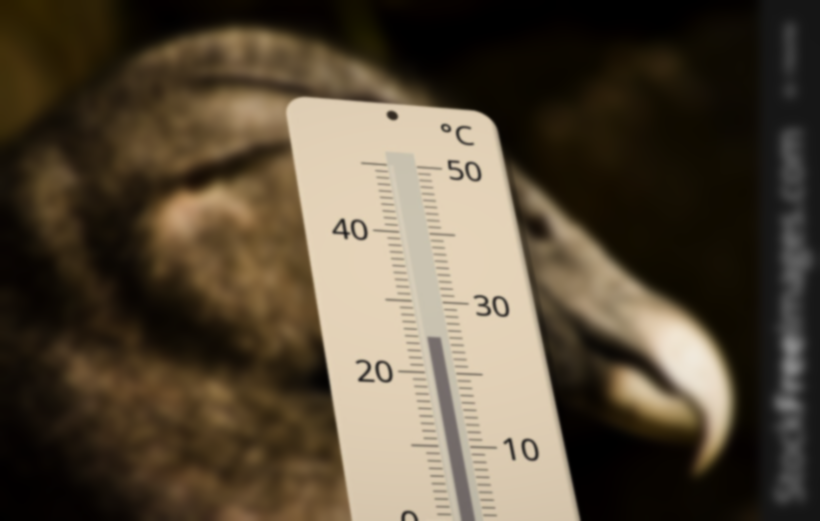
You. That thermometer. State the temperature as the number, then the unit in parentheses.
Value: 25 (°C)
